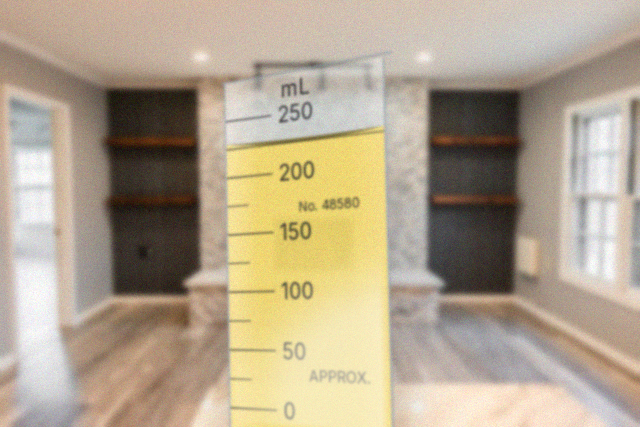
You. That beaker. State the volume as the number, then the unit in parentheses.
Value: 225 (mL)
